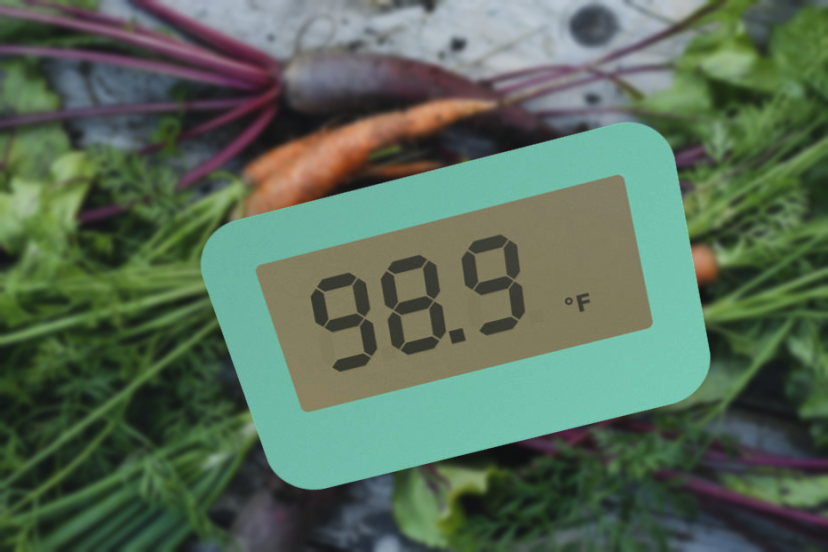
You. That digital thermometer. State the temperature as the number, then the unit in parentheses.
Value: 98.9 (°F)
